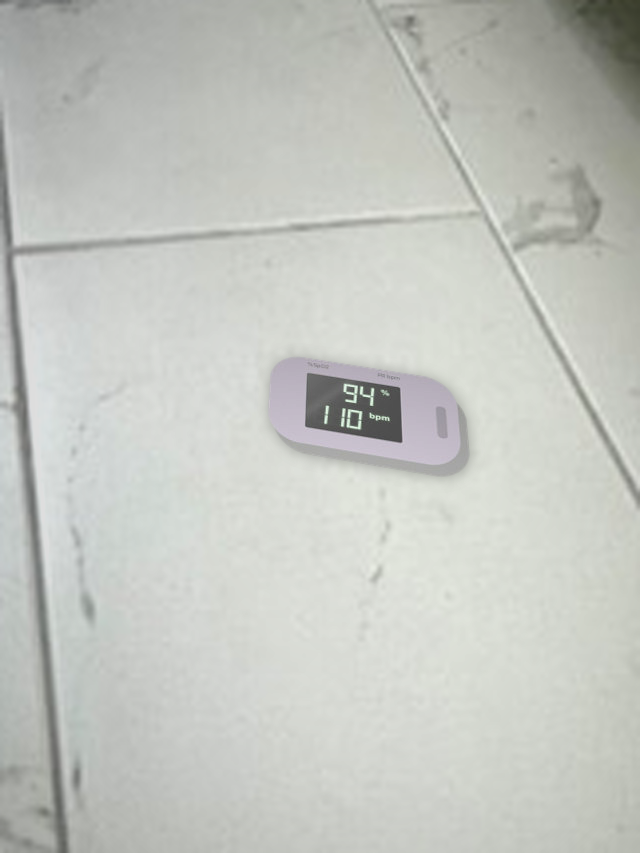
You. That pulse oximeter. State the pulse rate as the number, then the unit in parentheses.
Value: 110 (bpm)
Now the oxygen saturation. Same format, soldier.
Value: 94 (%)
